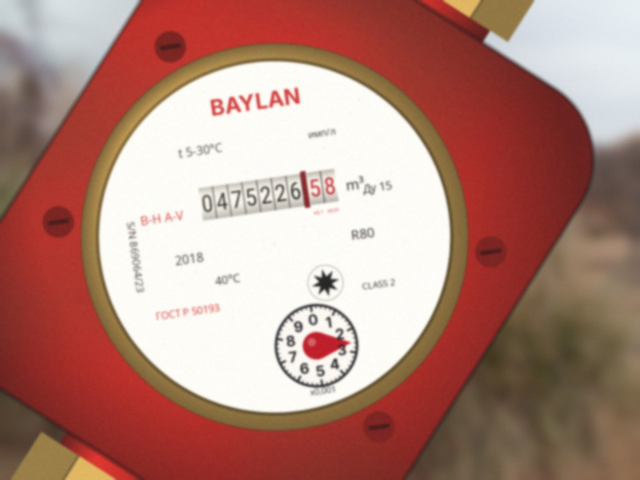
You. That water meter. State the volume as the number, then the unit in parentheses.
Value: 475226.582 (m³)
